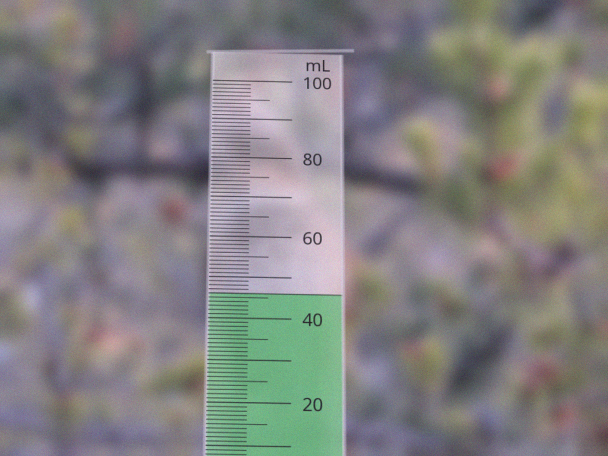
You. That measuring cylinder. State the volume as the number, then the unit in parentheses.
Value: 46 (mL)
